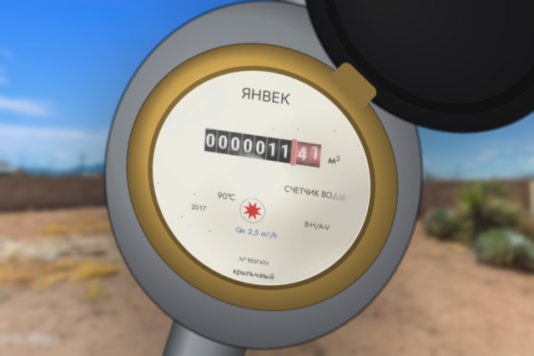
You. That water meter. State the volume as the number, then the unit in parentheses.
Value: 11.41 (m³)
